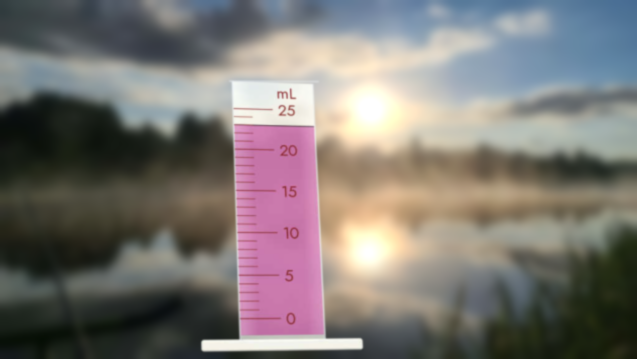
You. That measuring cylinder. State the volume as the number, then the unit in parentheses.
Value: 23 (mL)
